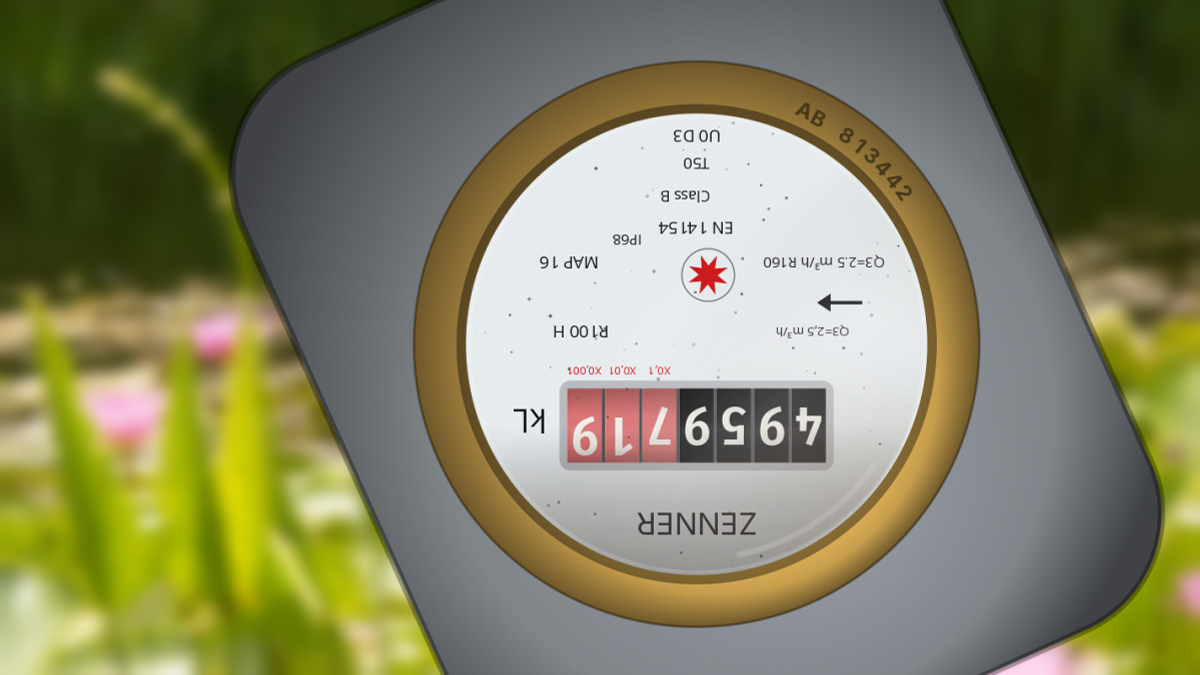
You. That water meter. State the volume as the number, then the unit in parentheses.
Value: 4959.719 (kL)
